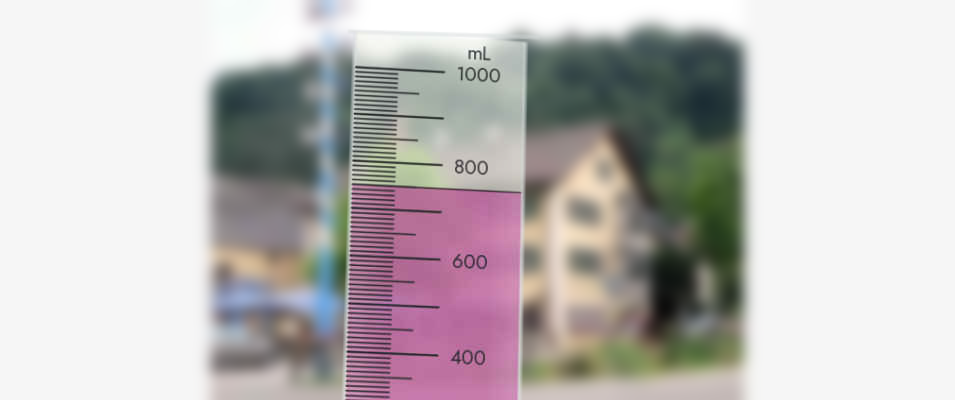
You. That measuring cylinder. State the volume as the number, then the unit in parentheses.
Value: 750 (mL)
